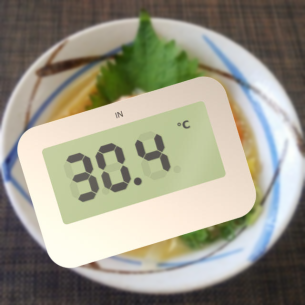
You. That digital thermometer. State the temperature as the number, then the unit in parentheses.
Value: 30.4 (°C)
